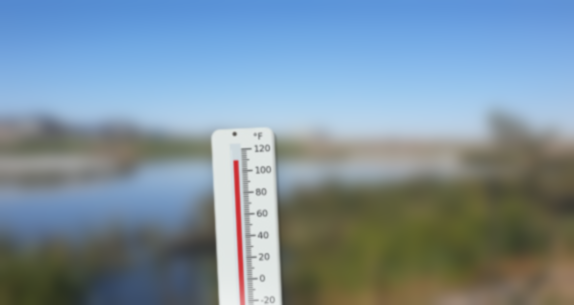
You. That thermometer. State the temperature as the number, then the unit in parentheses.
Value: 110 (°F)
